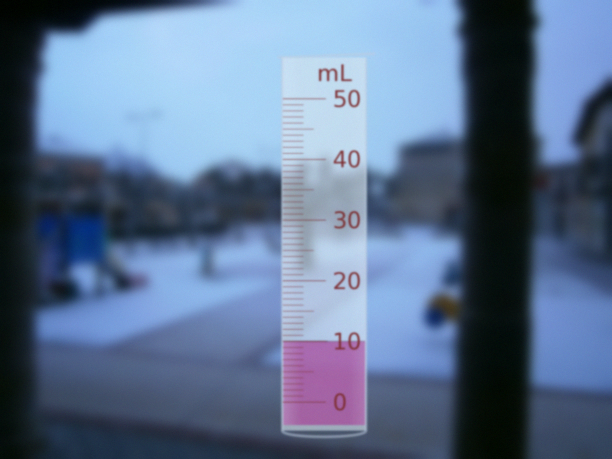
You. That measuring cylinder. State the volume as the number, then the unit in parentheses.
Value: 10 (mL)
